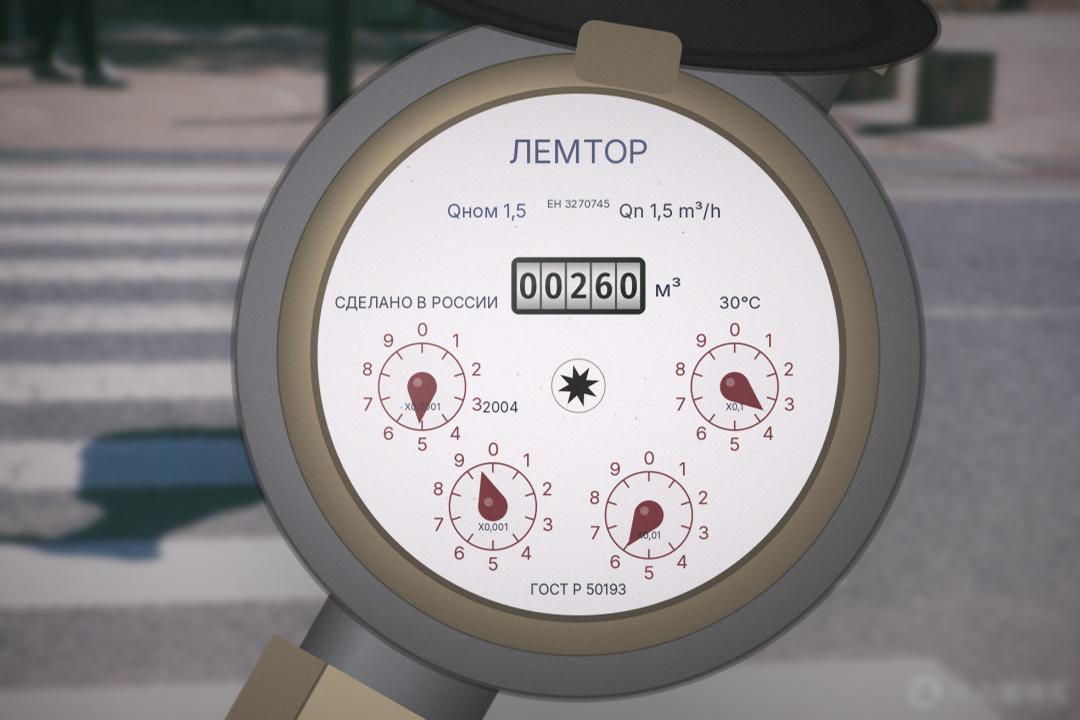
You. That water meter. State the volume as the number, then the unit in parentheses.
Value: 260.3595 (m³)
